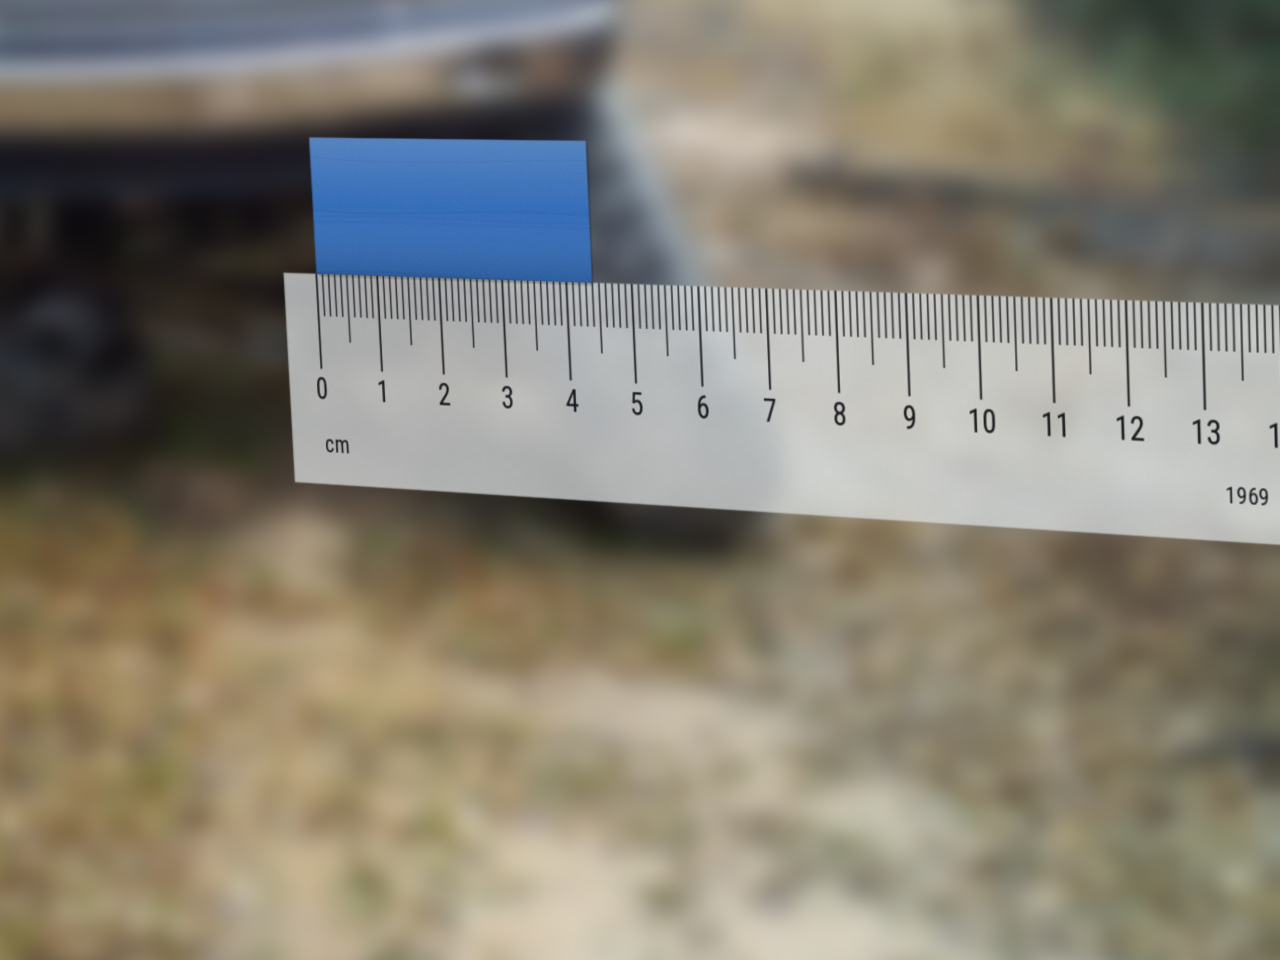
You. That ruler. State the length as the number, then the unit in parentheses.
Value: 4.4 (cm)
